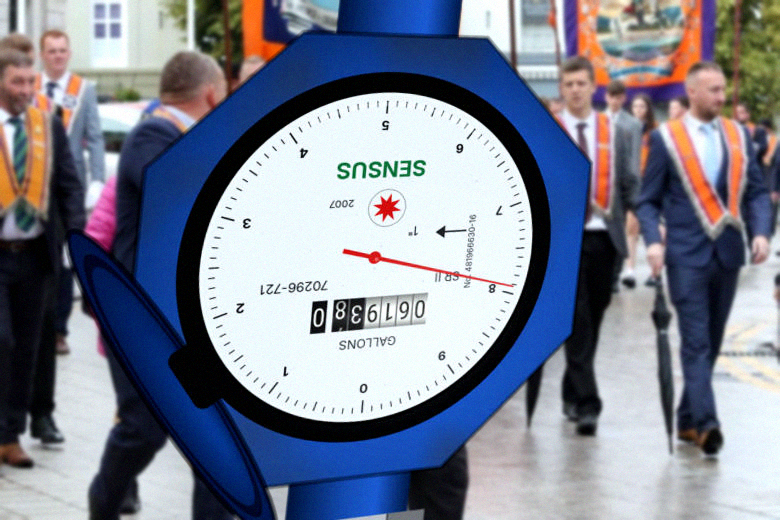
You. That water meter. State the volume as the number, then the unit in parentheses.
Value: 619377.9 (gal)
